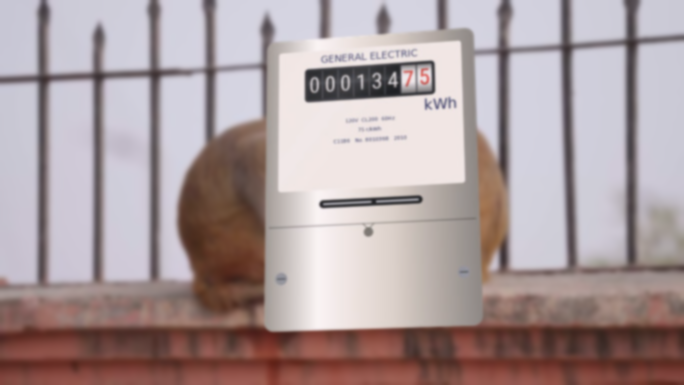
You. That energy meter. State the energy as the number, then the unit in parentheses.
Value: 134.75 (kWh)
